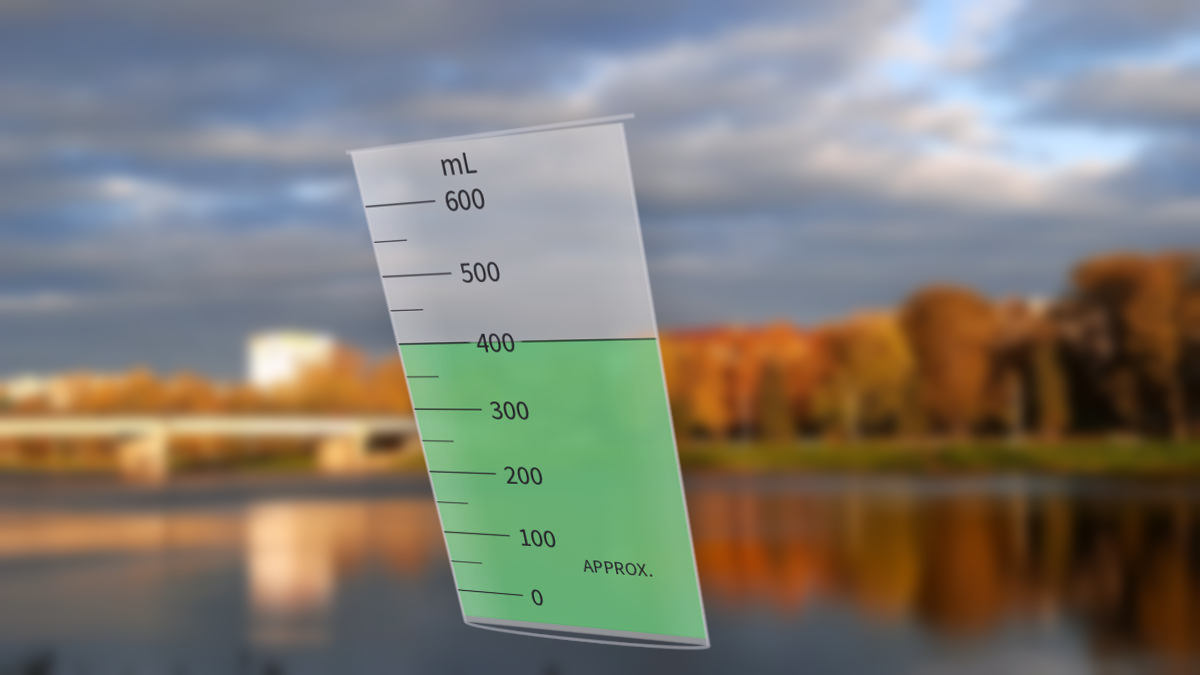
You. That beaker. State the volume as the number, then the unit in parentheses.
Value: 400 (mL)
